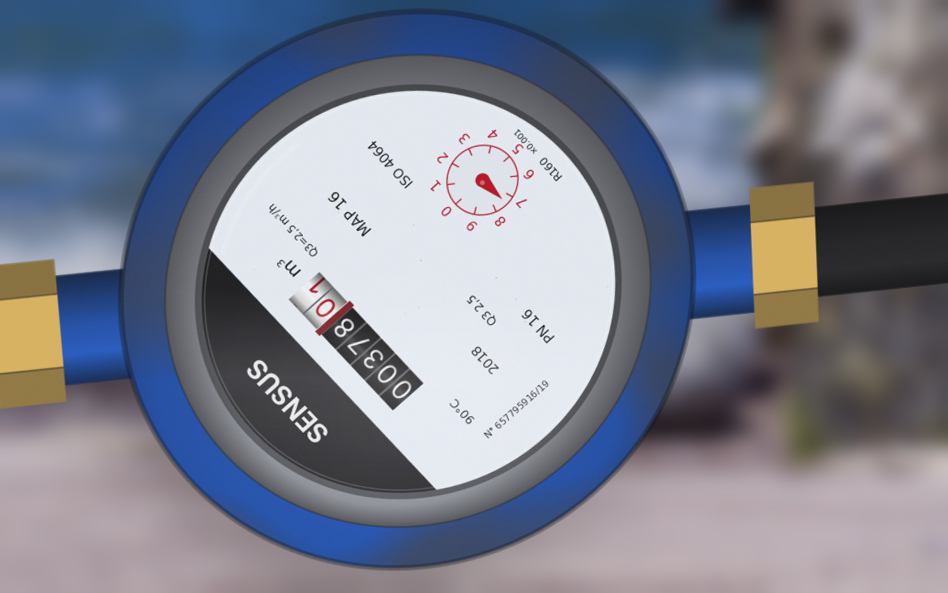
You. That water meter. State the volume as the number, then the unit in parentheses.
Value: 378.007 (m³)
